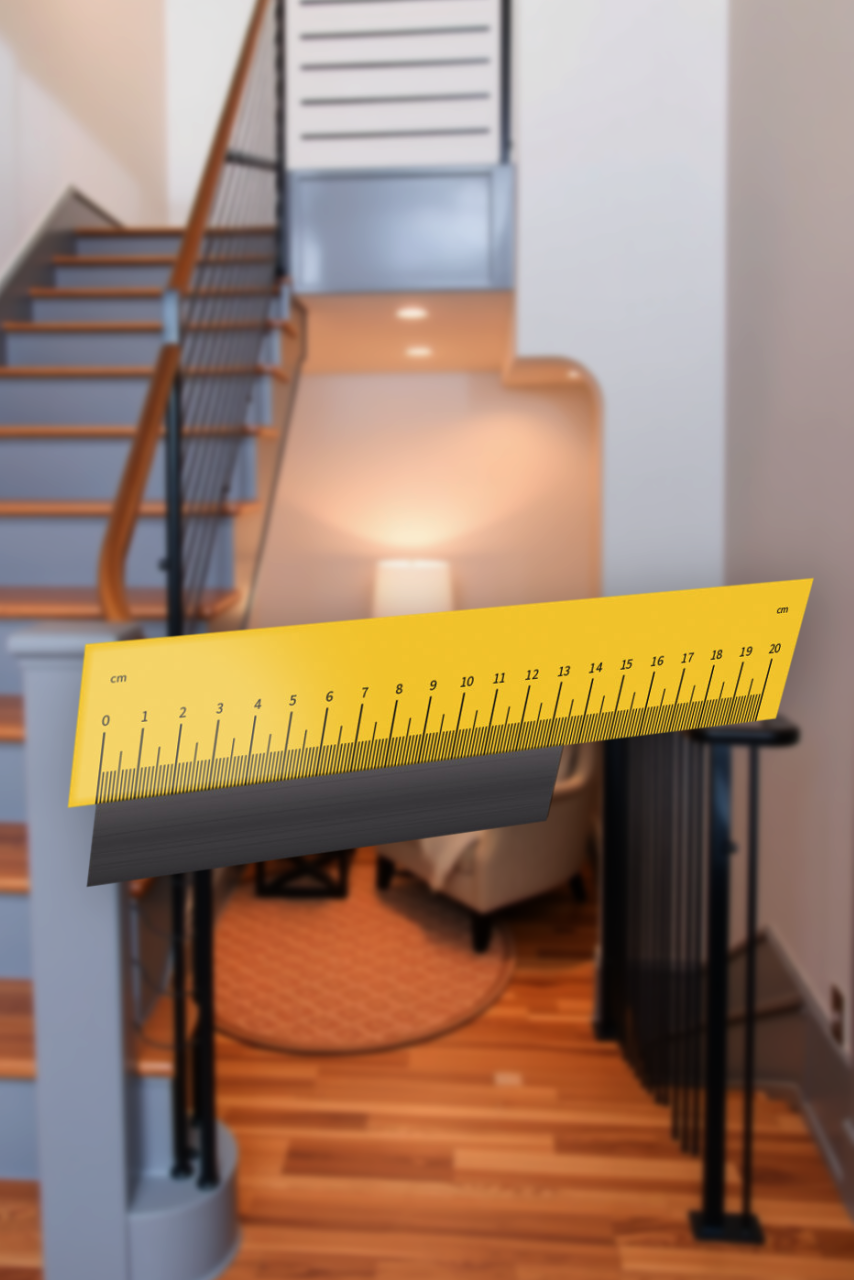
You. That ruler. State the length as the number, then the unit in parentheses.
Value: 13.5 (cm)
